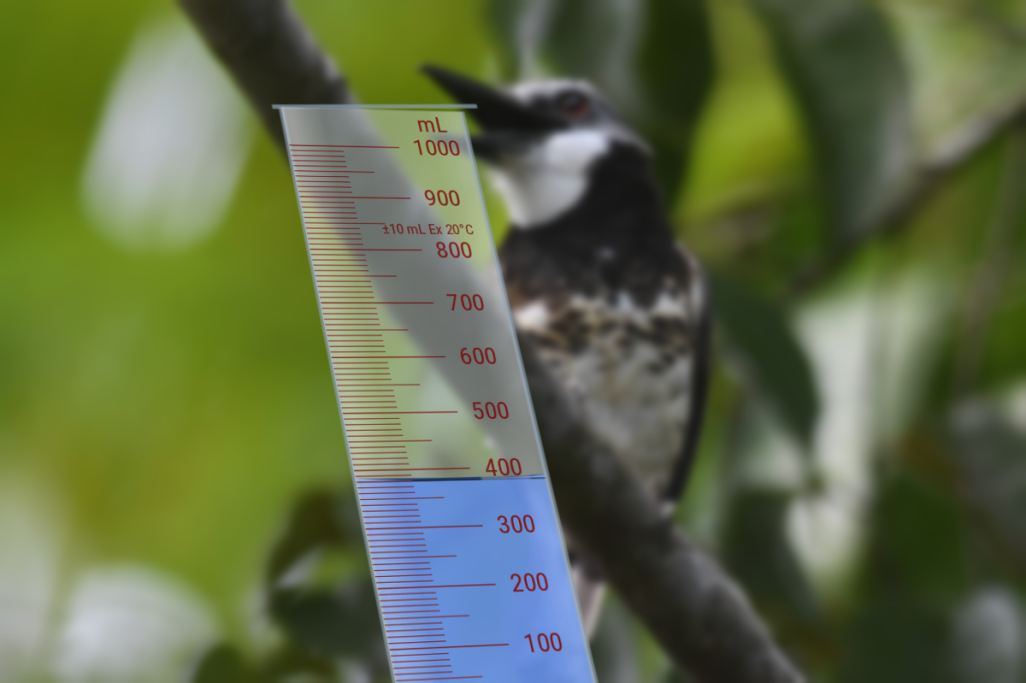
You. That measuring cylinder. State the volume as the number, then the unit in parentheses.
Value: 380 (mL)
